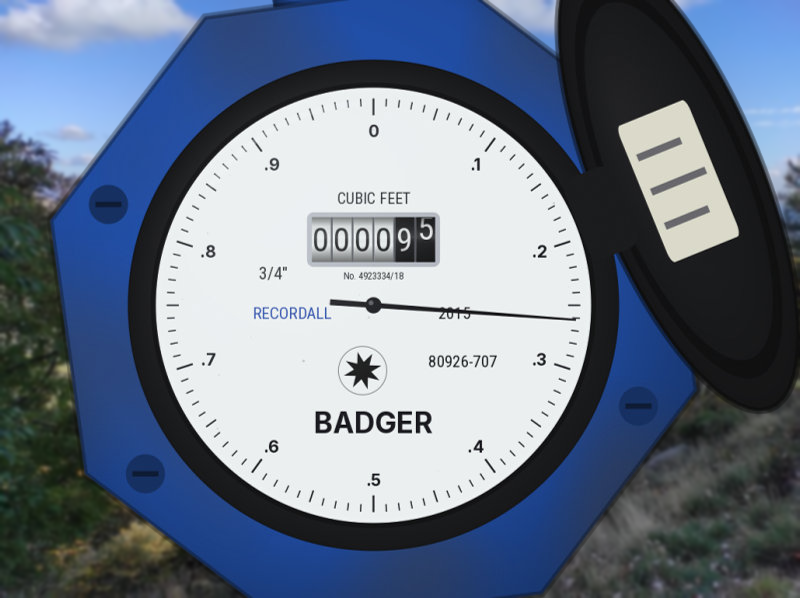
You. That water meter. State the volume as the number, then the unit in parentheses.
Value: 95.26 (ft³)
